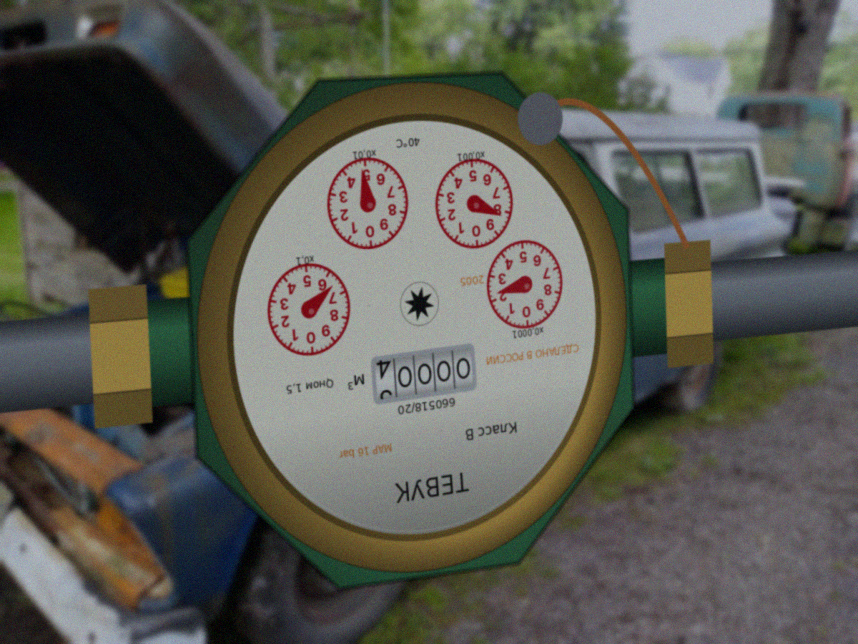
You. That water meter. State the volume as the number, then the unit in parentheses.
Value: 3.6482 (m³)
